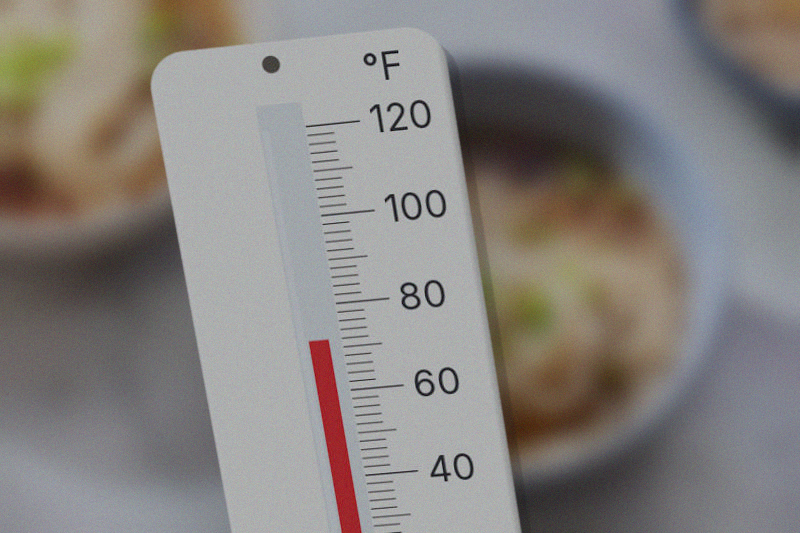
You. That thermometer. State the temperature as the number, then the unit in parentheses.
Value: 72 (°F)
